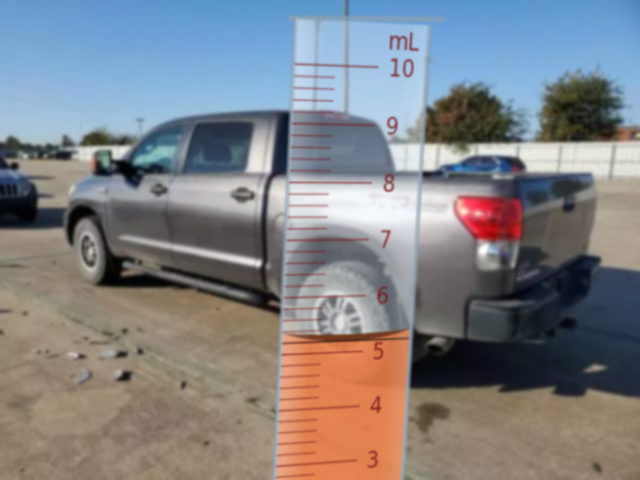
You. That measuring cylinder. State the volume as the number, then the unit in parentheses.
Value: 5.2 (mL)
